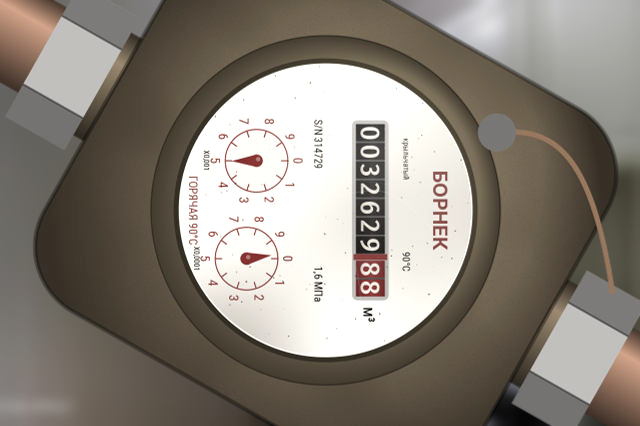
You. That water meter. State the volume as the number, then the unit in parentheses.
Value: 32629.8849 (m³)
